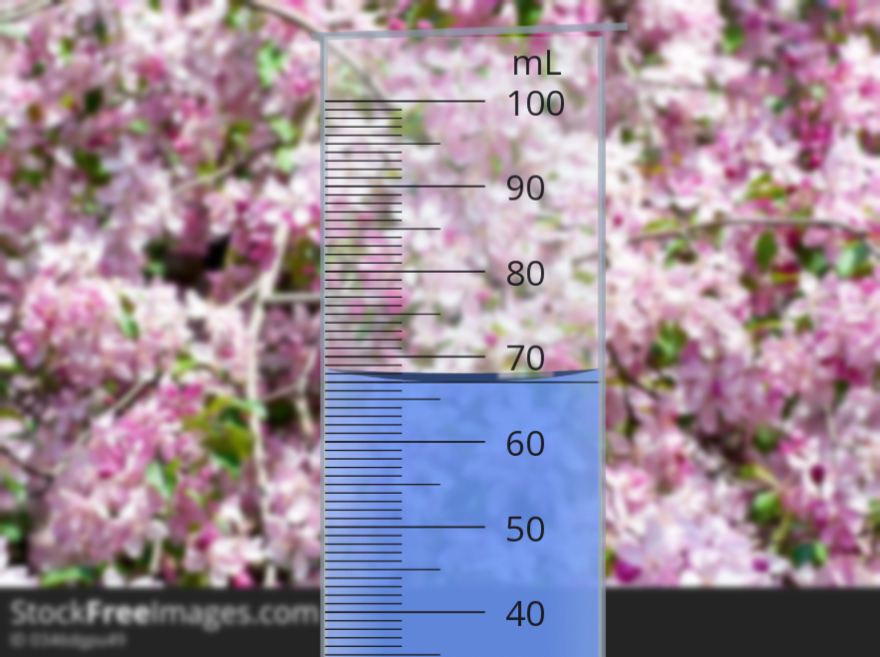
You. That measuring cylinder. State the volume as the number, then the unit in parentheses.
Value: 67 (mL)
